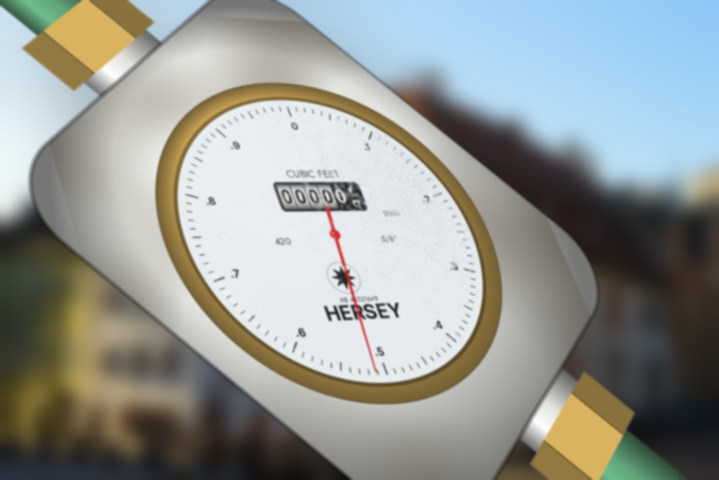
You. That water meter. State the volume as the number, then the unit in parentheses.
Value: 7.51 (ft³)
